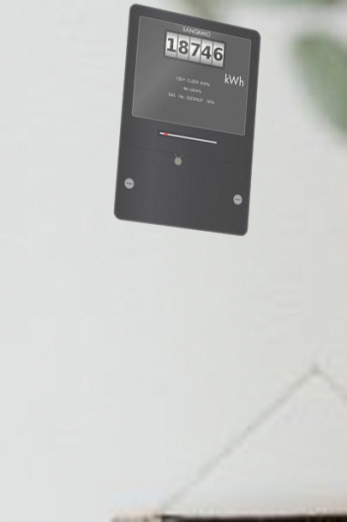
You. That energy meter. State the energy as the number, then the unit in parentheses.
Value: 18746 (kWh)
